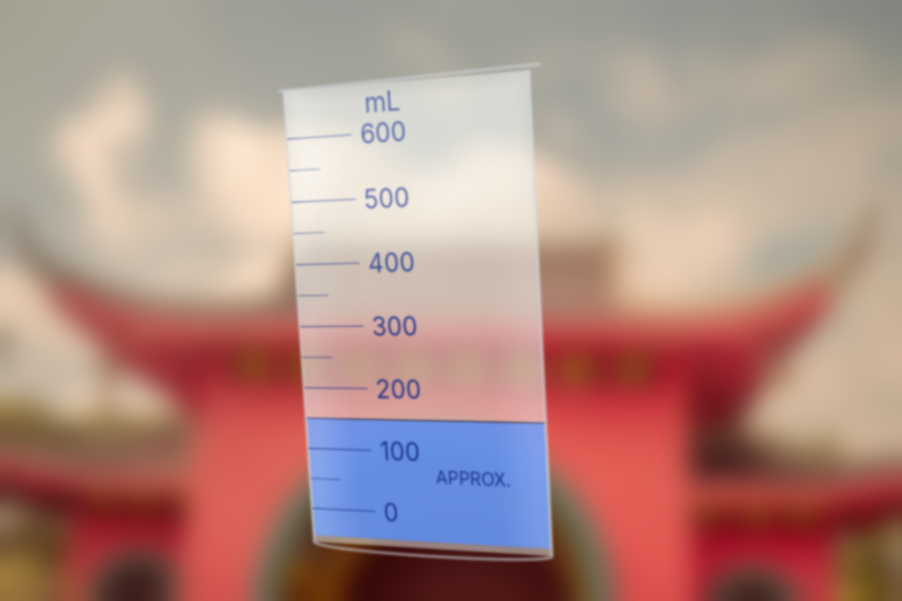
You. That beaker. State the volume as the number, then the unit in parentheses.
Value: 150 (mL)
